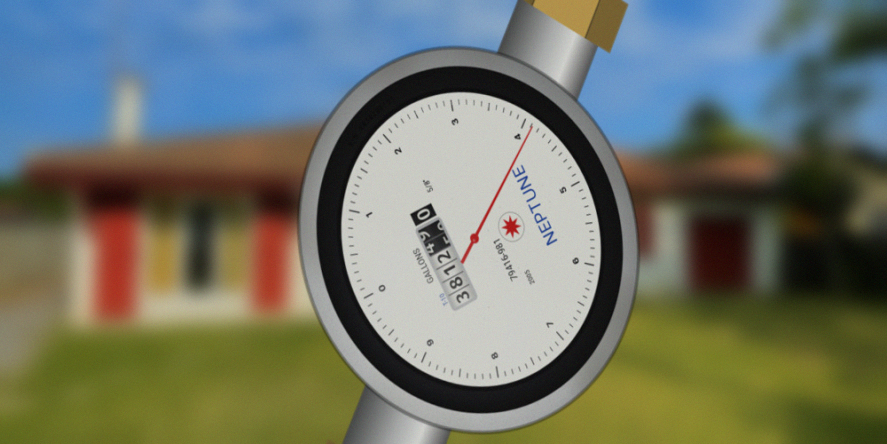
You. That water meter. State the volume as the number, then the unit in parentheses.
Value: 3812494.1 (gal)
